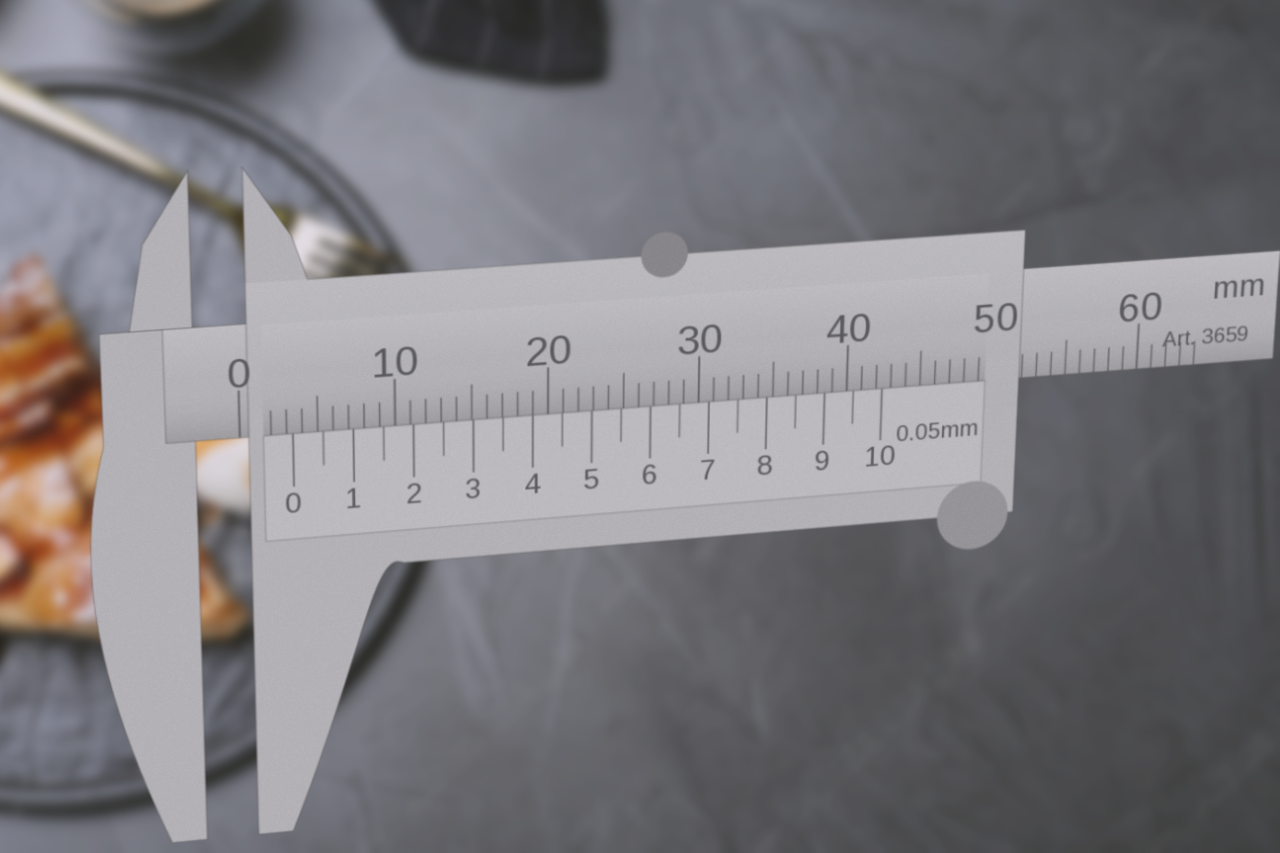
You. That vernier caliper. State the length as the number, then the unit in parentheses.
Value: 3.4 (mm)
